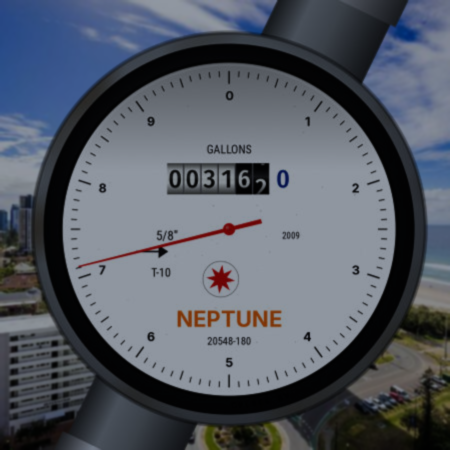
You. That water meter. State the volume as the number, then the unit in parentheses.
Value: 31617.1 (gal)
